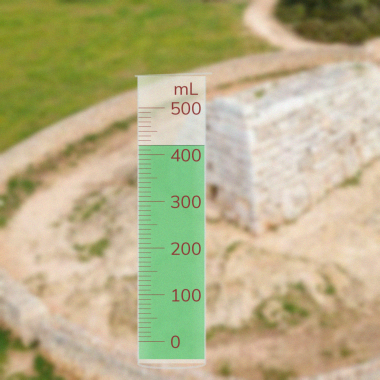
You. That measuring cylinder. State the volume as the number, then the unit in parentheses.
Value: 420 (mL)
